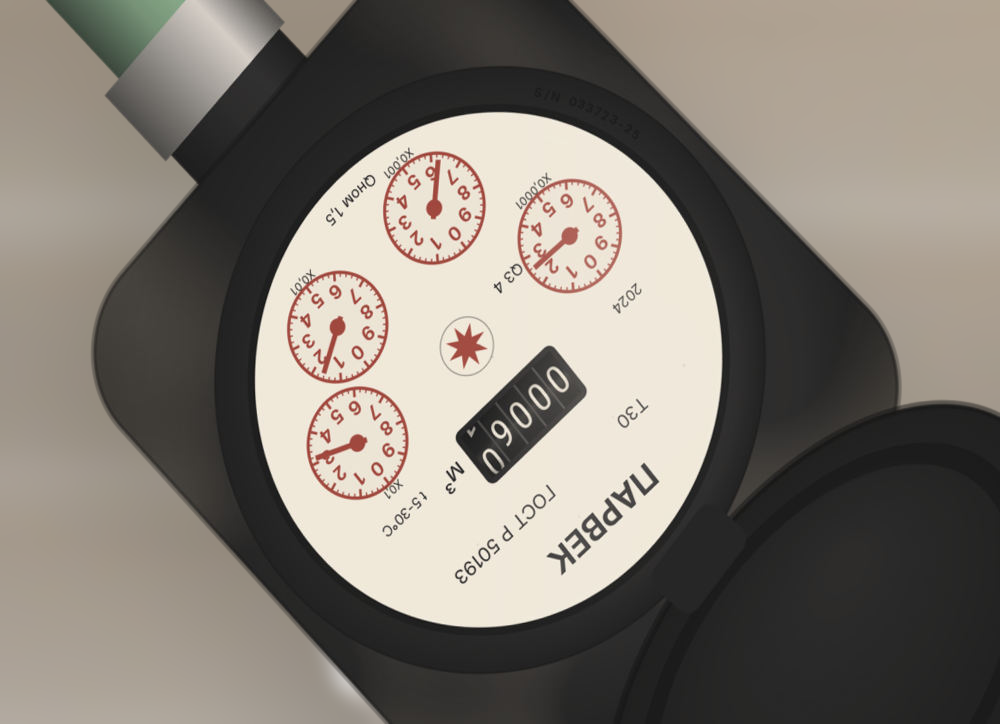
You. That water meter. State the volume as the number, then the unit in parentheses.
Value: 60.3162 (m³)
